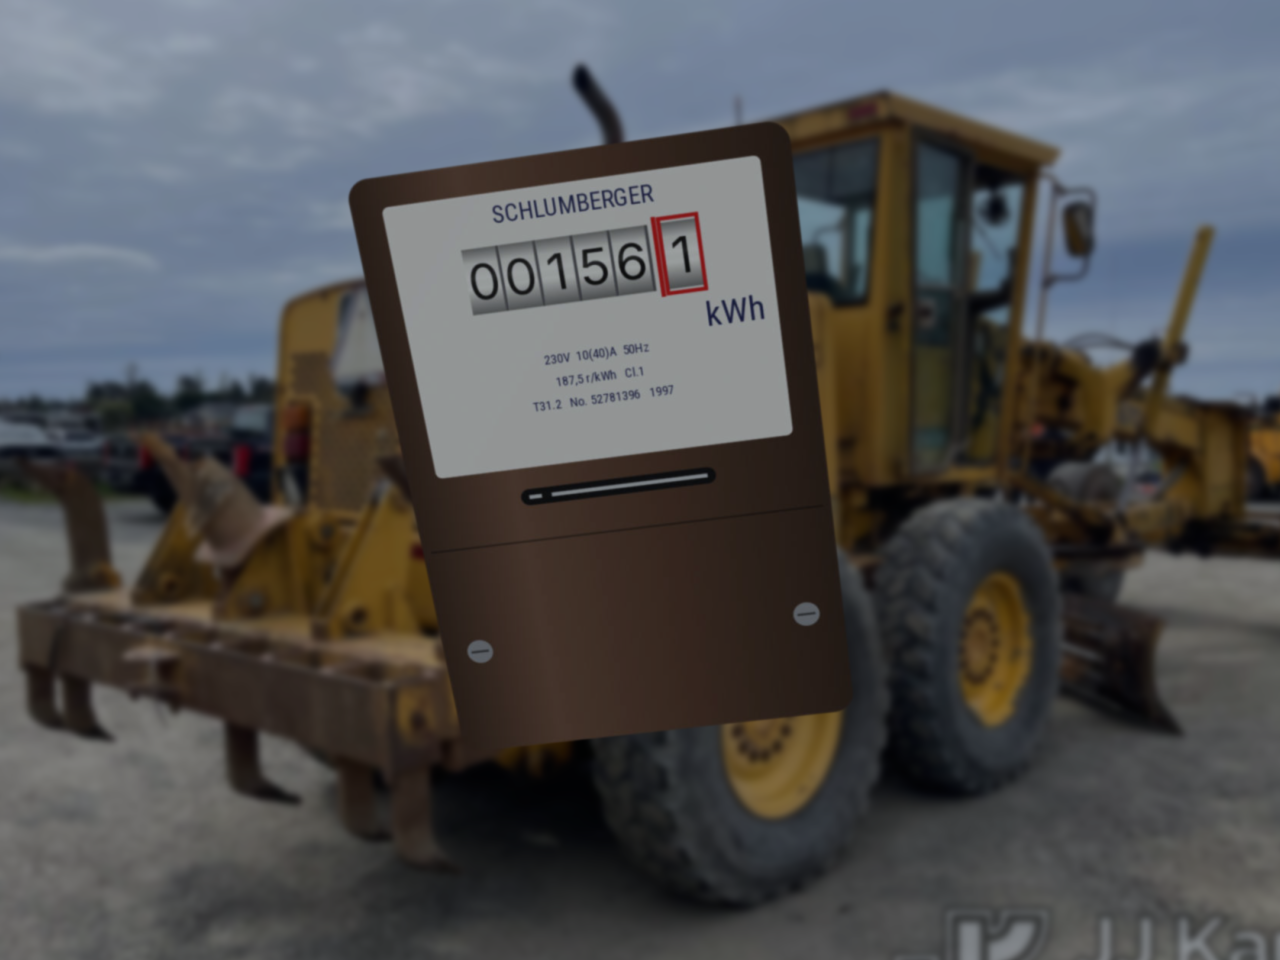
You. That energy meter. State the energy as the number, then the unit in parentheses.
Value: 156.1 (kWh)
